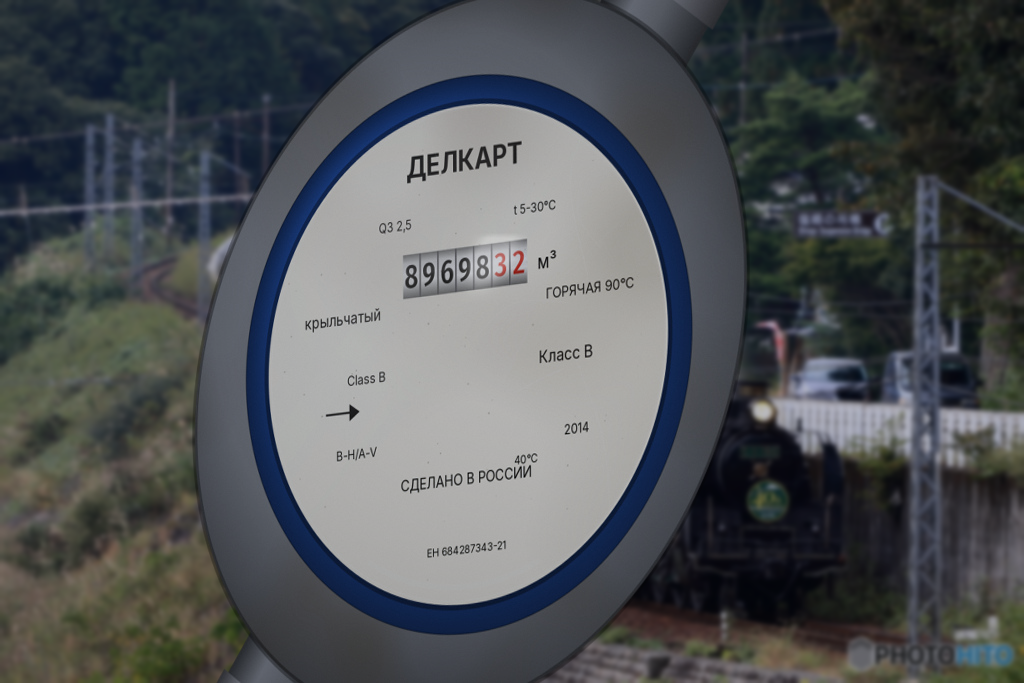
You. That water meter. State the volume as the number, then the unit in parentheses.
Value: 89698.32 (m³)
